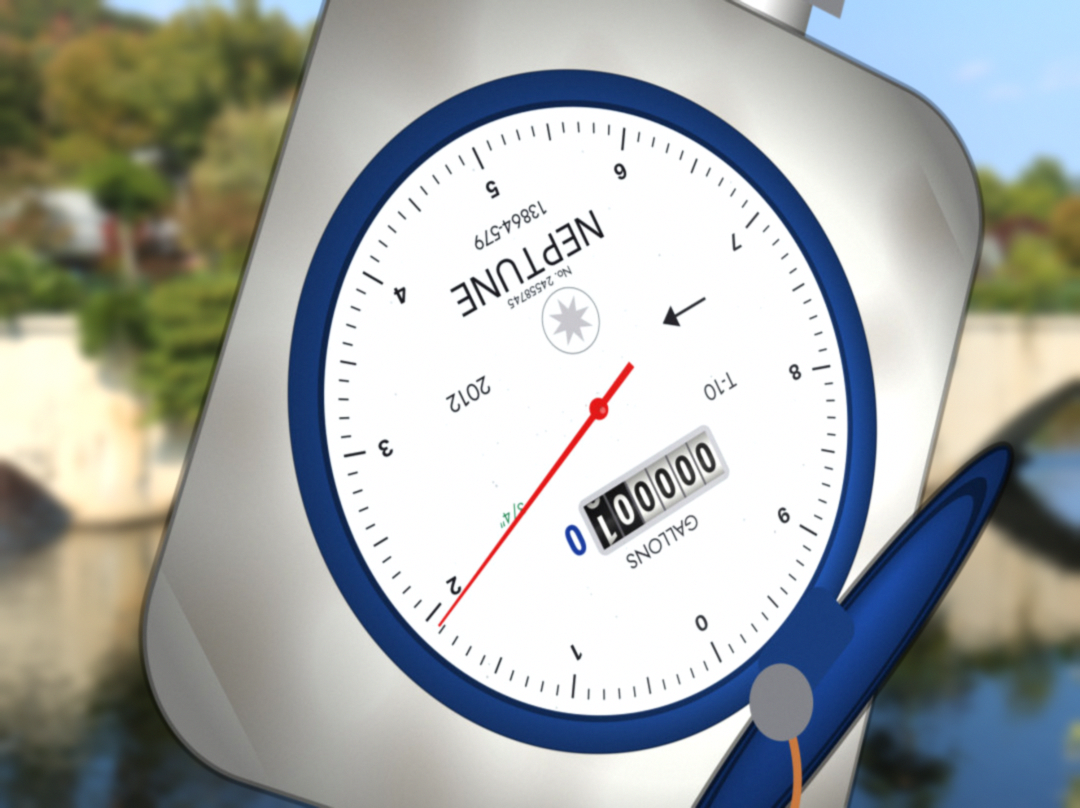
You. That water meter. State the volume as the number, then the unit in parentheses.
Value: 11.9 (gal)
